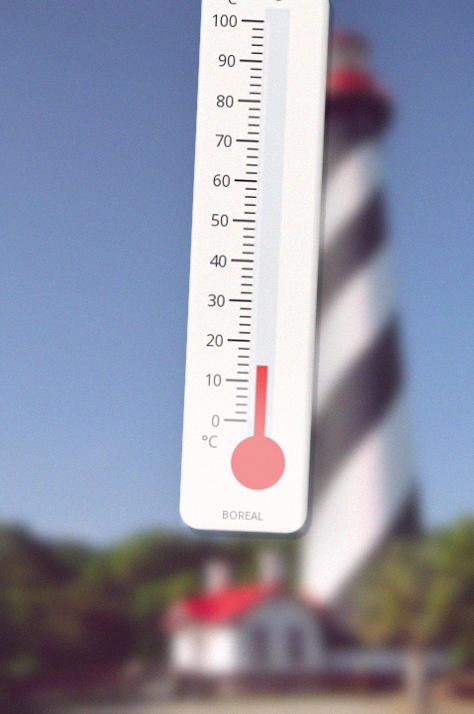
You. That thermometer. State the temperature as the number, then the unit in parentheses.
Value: 14 (°C)
